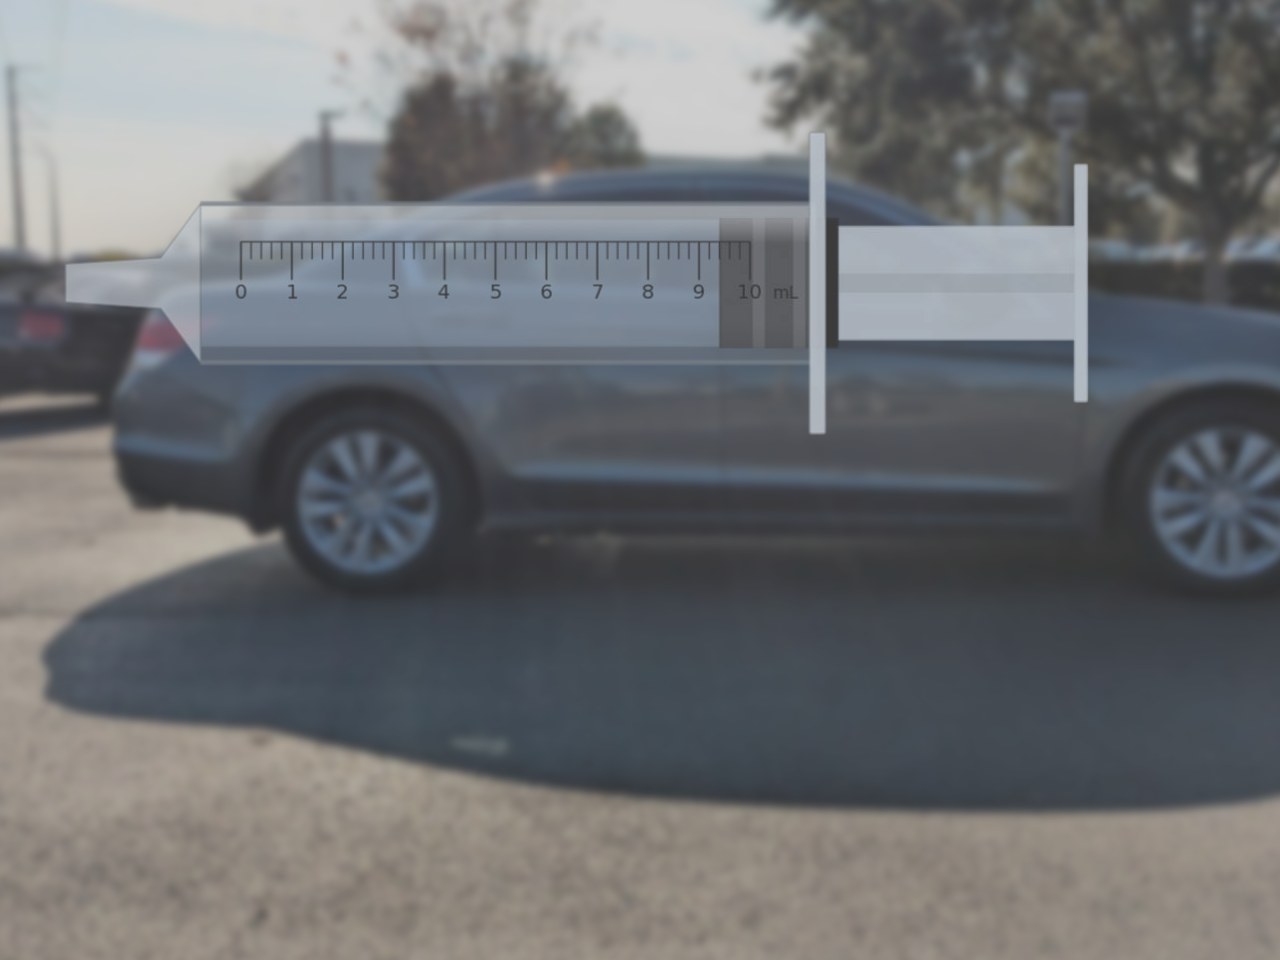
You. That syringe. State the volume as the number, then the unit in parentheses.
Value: 9.4 (mL)
